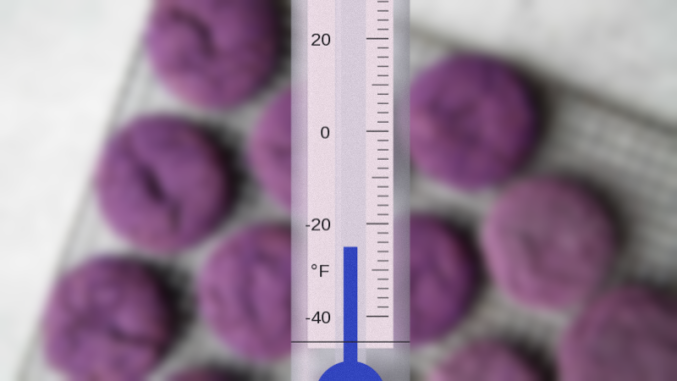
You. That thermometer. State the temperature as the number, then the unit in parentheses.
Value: -25 (°F)
